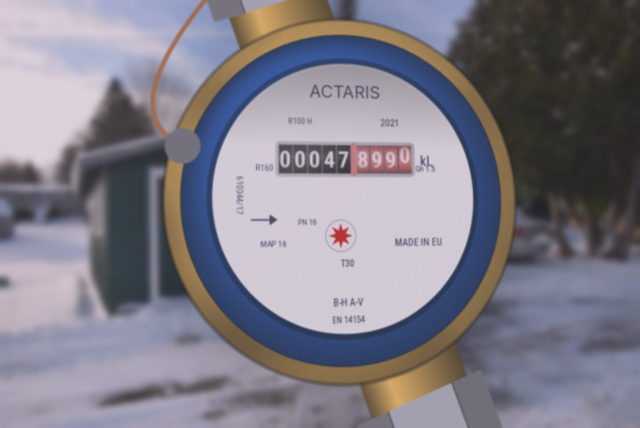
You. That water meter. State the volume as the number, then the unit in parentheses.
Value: 47.8990 (kL)
